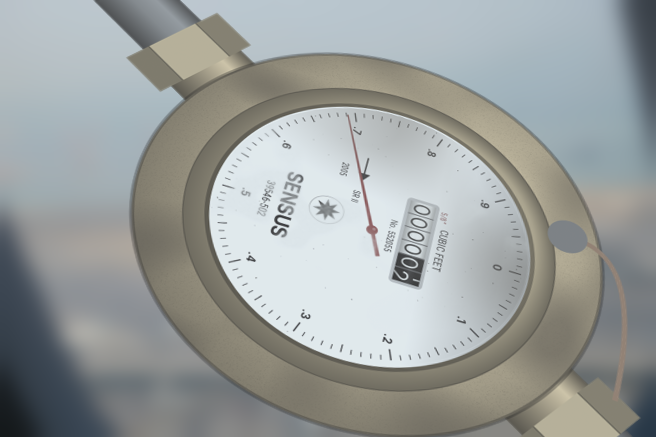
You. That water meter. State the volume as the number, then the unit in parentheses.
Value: 1.69 (ft³)
